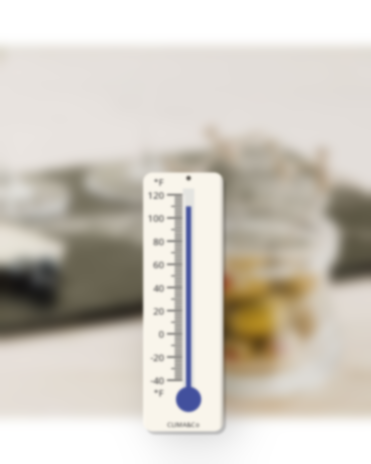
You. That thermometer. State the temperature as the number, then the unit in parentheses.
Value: 110 (°F)
